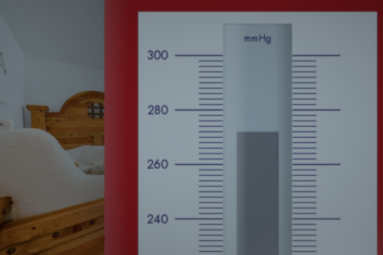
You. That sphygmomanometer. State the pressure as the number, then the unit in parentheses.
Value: 272 (mmHg)
